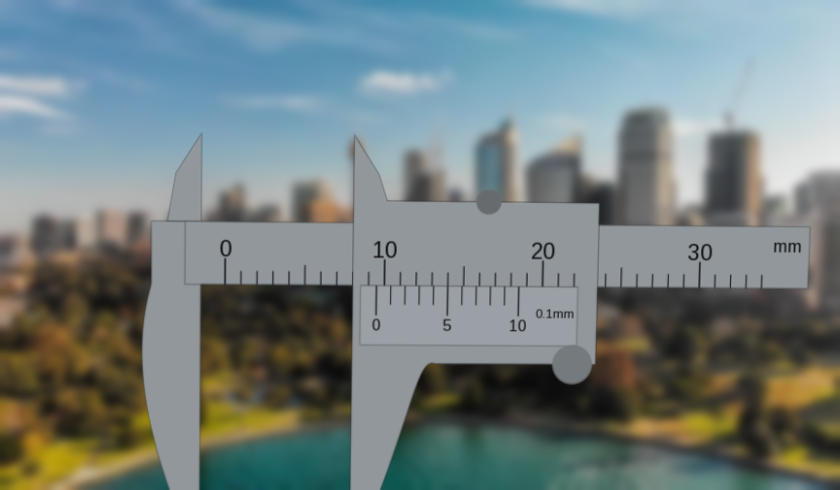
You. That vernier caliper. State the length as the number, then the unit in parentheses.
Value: 9.5 (mm)
